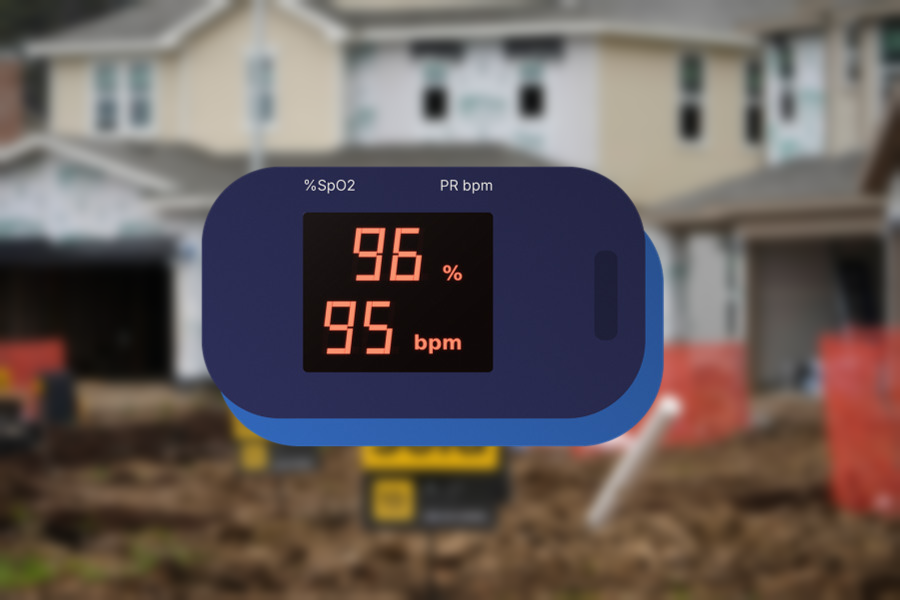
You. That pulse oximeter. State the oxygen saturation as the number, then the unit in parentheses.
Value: 96 (%)
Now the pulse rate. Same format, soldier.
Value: 95 (bpm)
